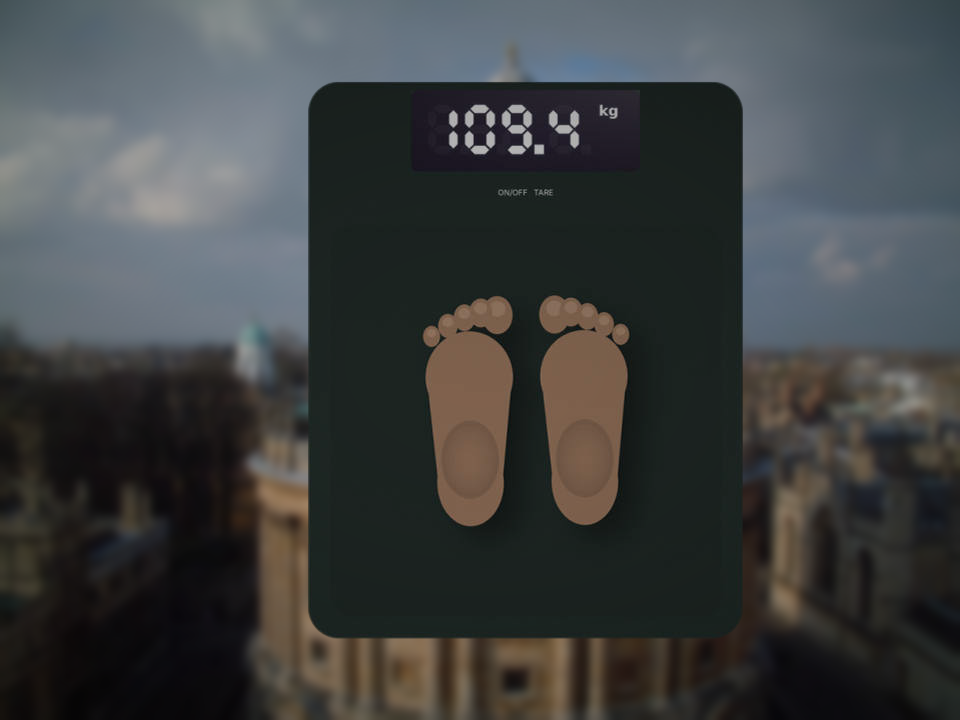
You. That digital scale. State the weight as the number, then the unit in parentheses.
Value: 109.4 (kg)
